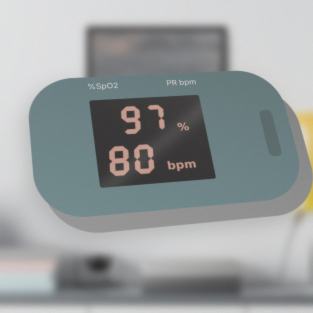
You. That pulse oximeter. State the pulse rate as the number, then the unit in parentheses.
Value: 80 (bpm)
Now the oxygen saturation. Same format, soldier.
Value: 97 (%)
